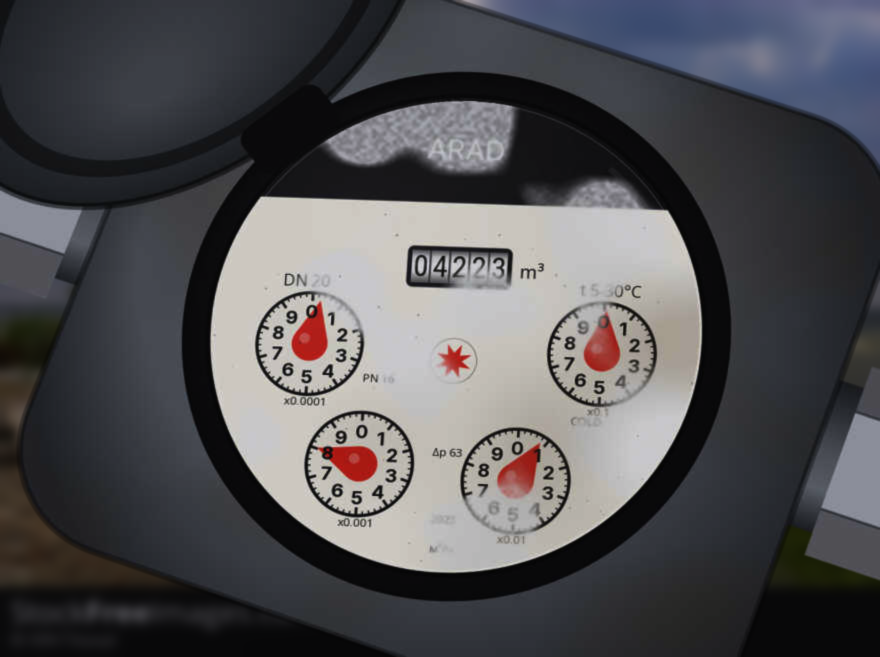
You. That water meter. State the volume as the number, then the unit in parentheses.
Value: 4223.0080 (m³)
